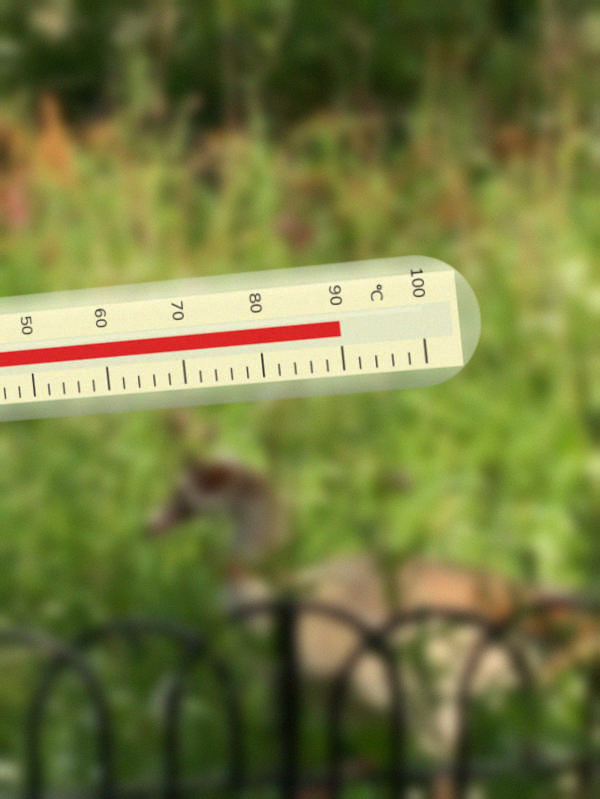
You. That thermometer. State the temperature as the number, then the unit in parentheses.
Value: 90 (°C)
